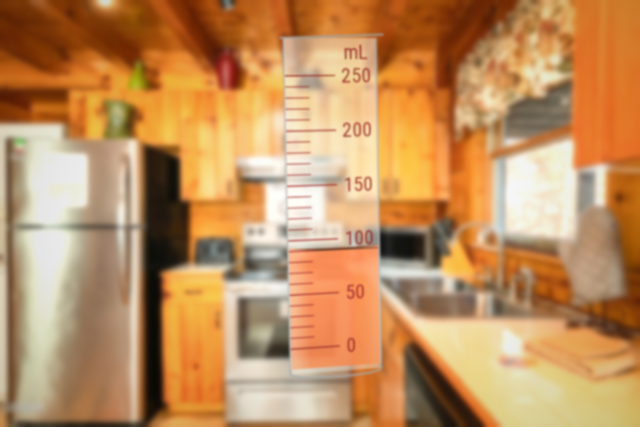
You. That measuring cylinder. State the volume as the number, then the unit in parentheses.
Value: 90 (mL)
